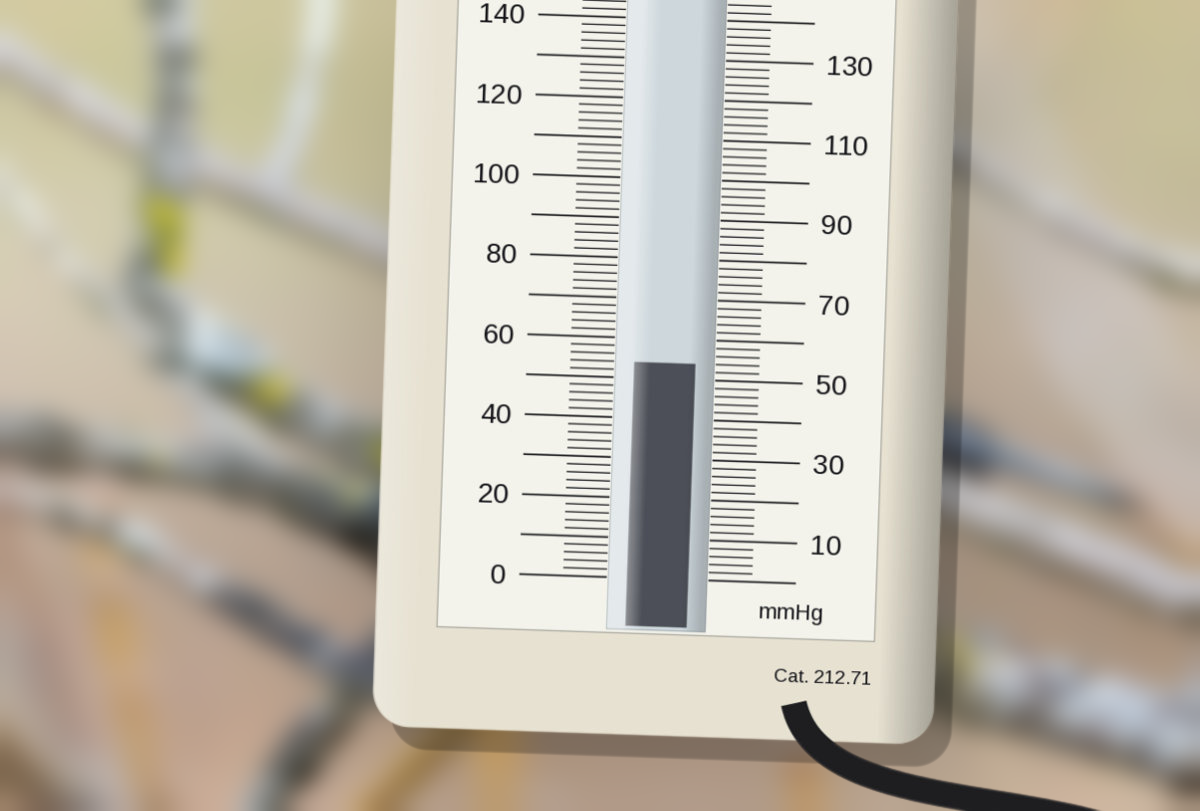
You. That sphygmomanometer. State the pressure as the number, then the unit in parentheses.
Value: 54 (mmHg)
